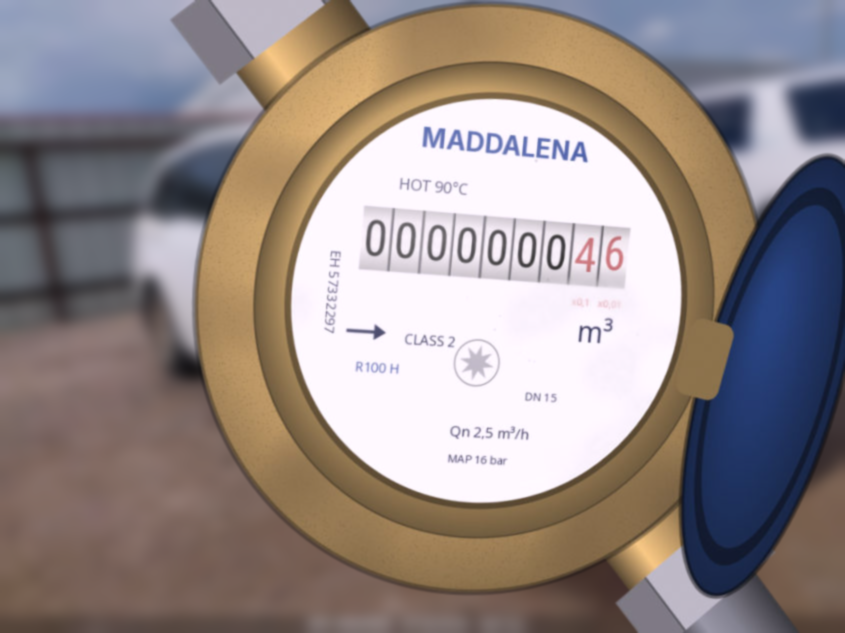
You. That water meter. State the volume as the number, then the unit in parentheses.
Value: 0.46 (m³)
